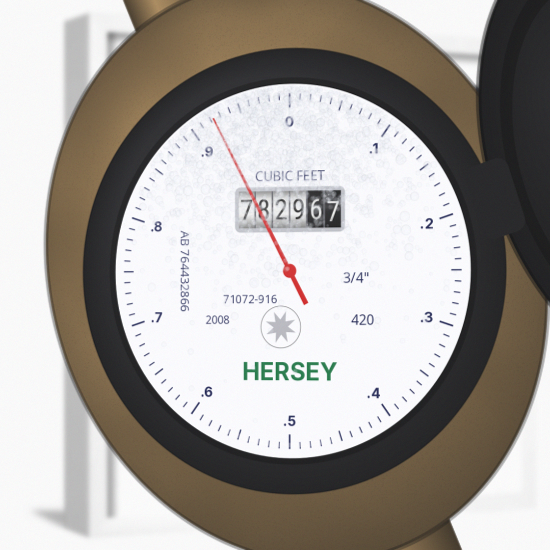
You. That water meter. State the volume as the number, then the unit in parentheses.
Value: 782966.92 (ft³)
